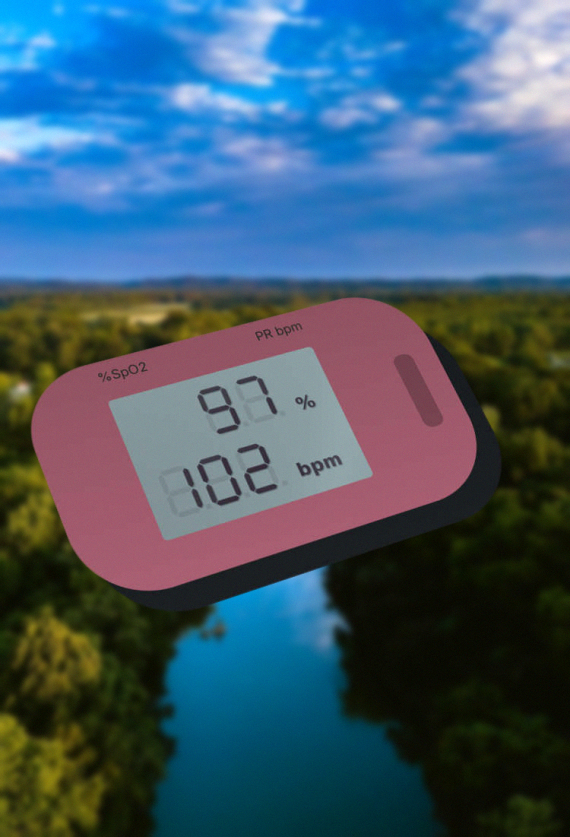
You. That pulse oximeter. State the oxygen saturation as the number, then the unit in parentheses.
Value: 97 (%)
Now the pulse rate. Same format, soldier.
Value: 102 (bpm)
